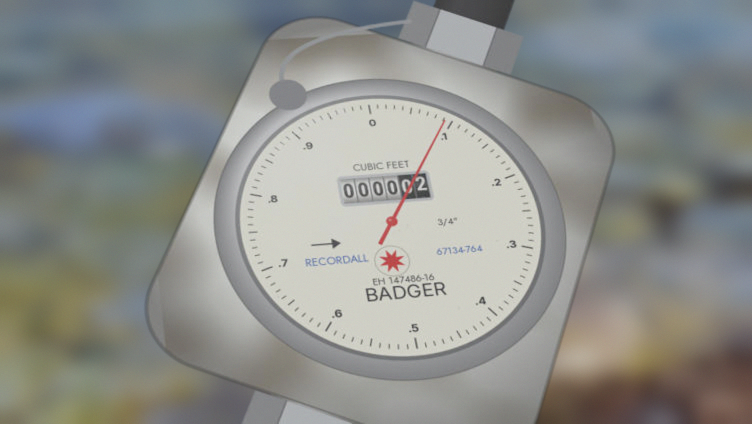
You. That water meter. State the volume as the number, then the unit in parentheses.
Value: 2.09 (ft³)
